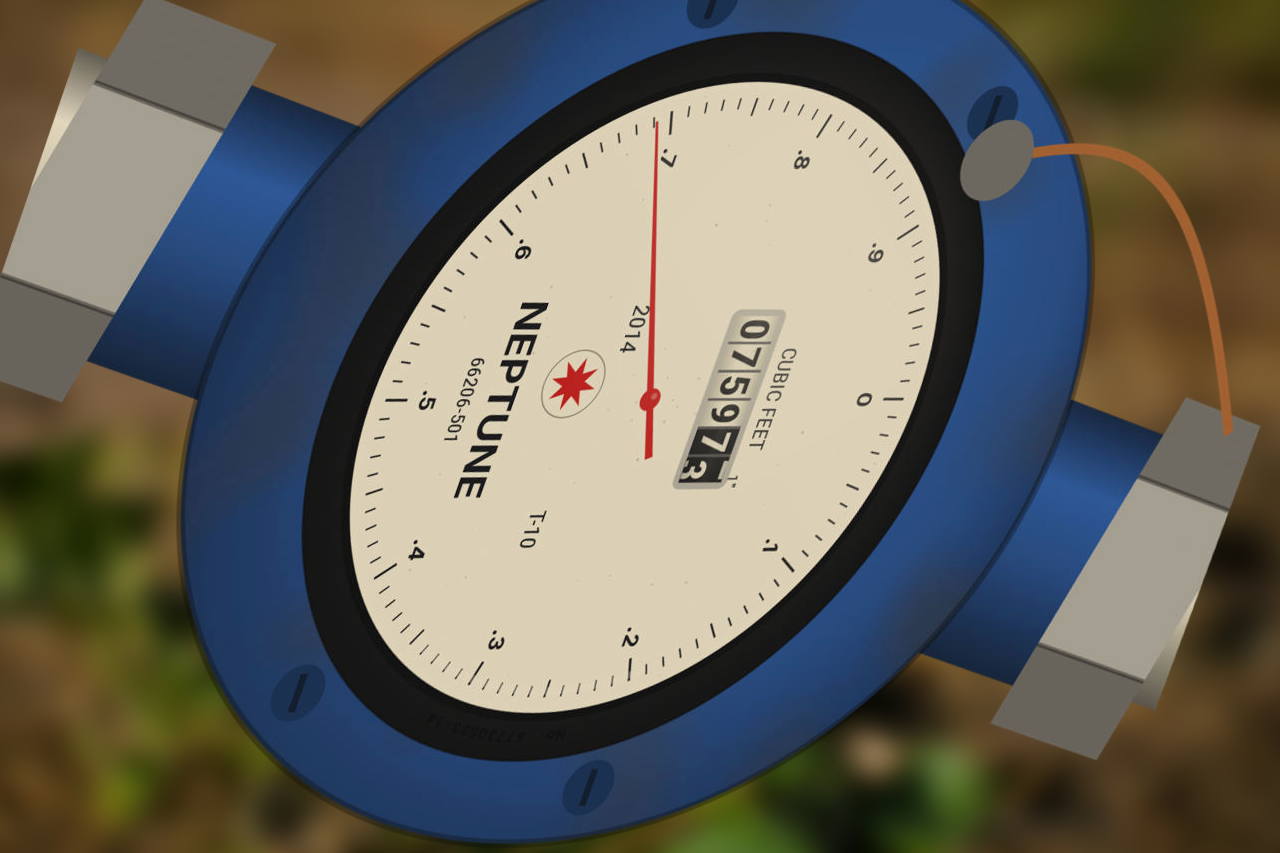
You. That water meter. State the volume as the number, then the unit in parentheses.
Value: 75972.69 (ft³)
